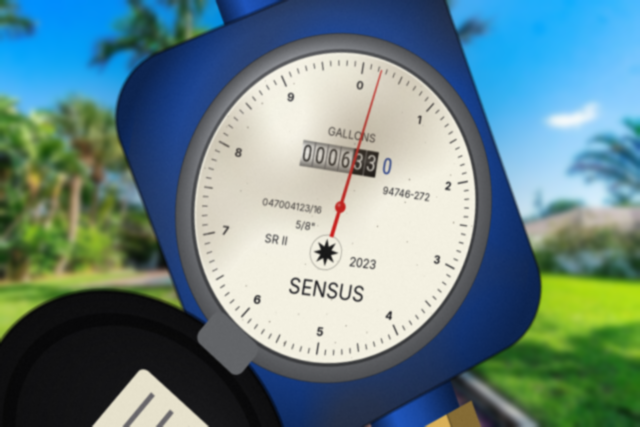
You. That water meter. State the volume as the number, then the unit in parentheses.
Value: 6330.2 (gal)
